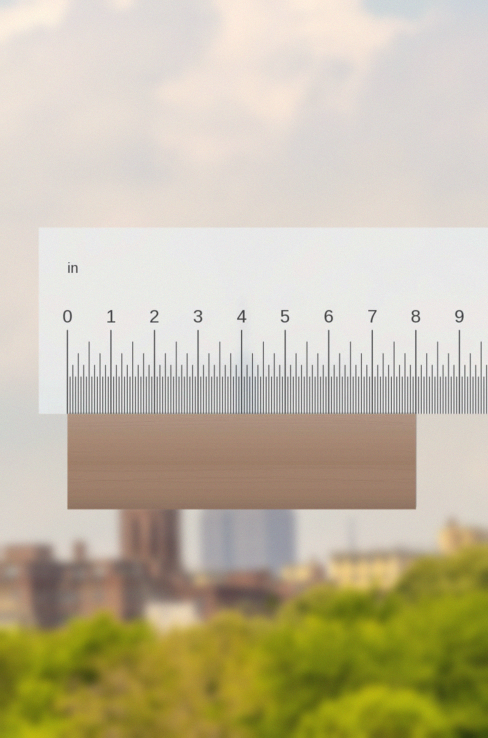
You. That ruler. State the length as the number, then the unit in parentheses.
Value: 8 (in)
